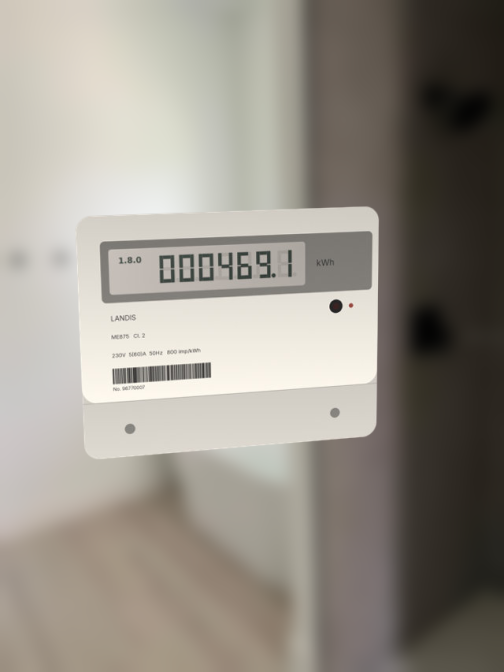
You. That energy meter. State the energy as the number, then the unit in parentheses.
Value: 469.1 (kWh)
